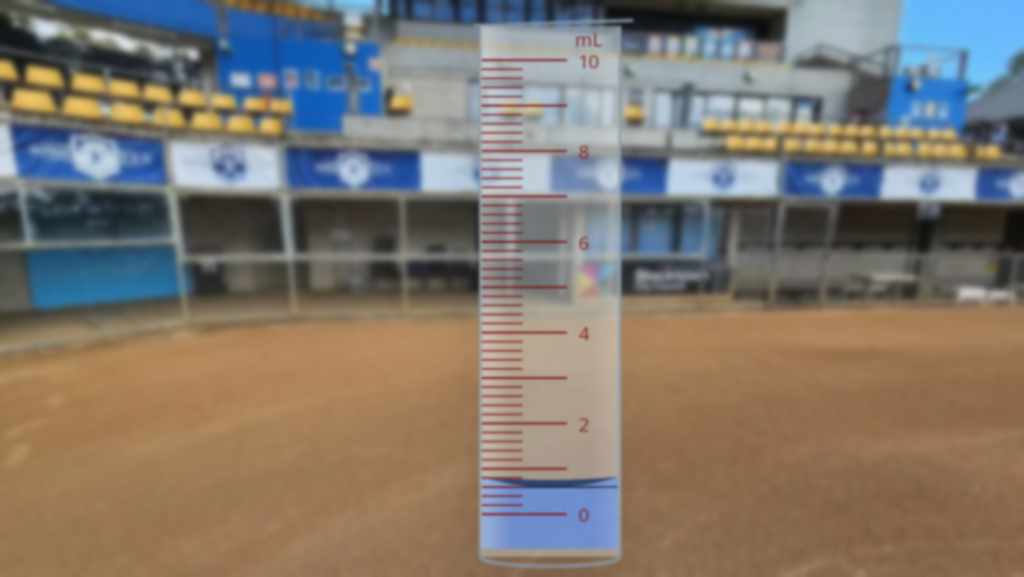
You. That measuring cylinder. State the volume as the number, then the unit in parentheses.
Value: 0.6 (mL)
